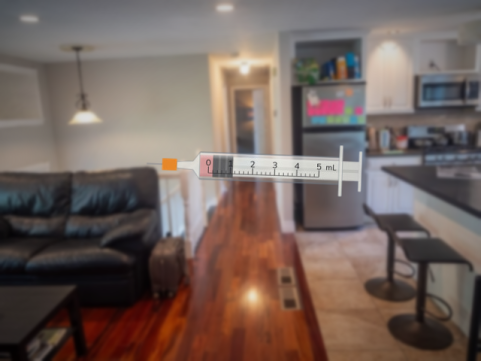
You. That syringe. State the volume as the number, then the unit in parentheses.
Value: 0.2 (mL)
